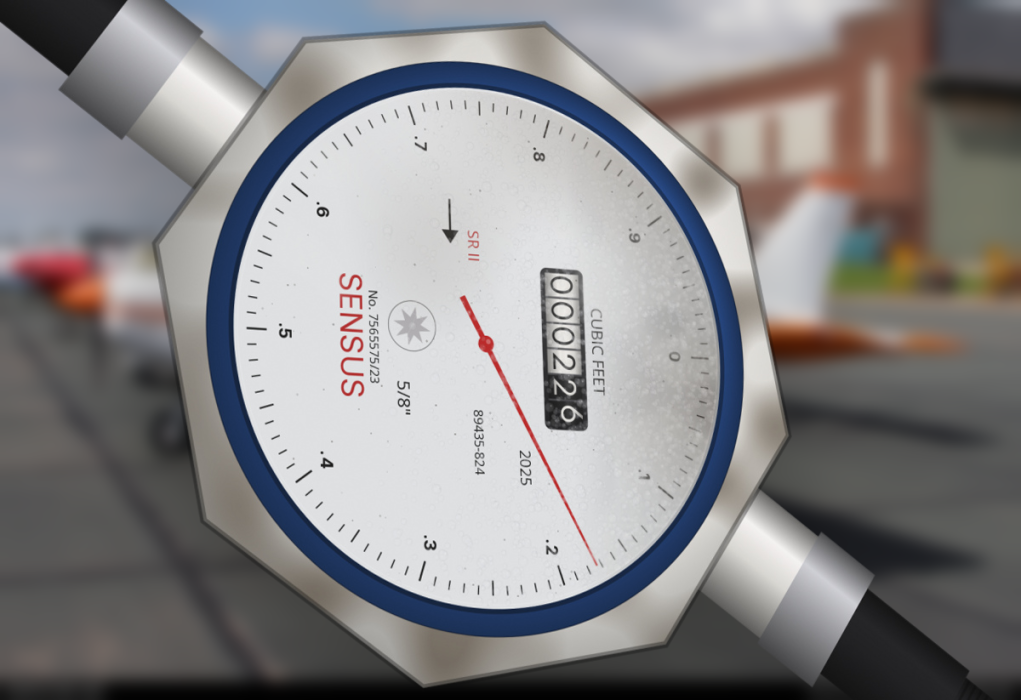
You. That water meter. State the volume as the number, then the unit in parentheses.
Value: 226.17 (ft³)
